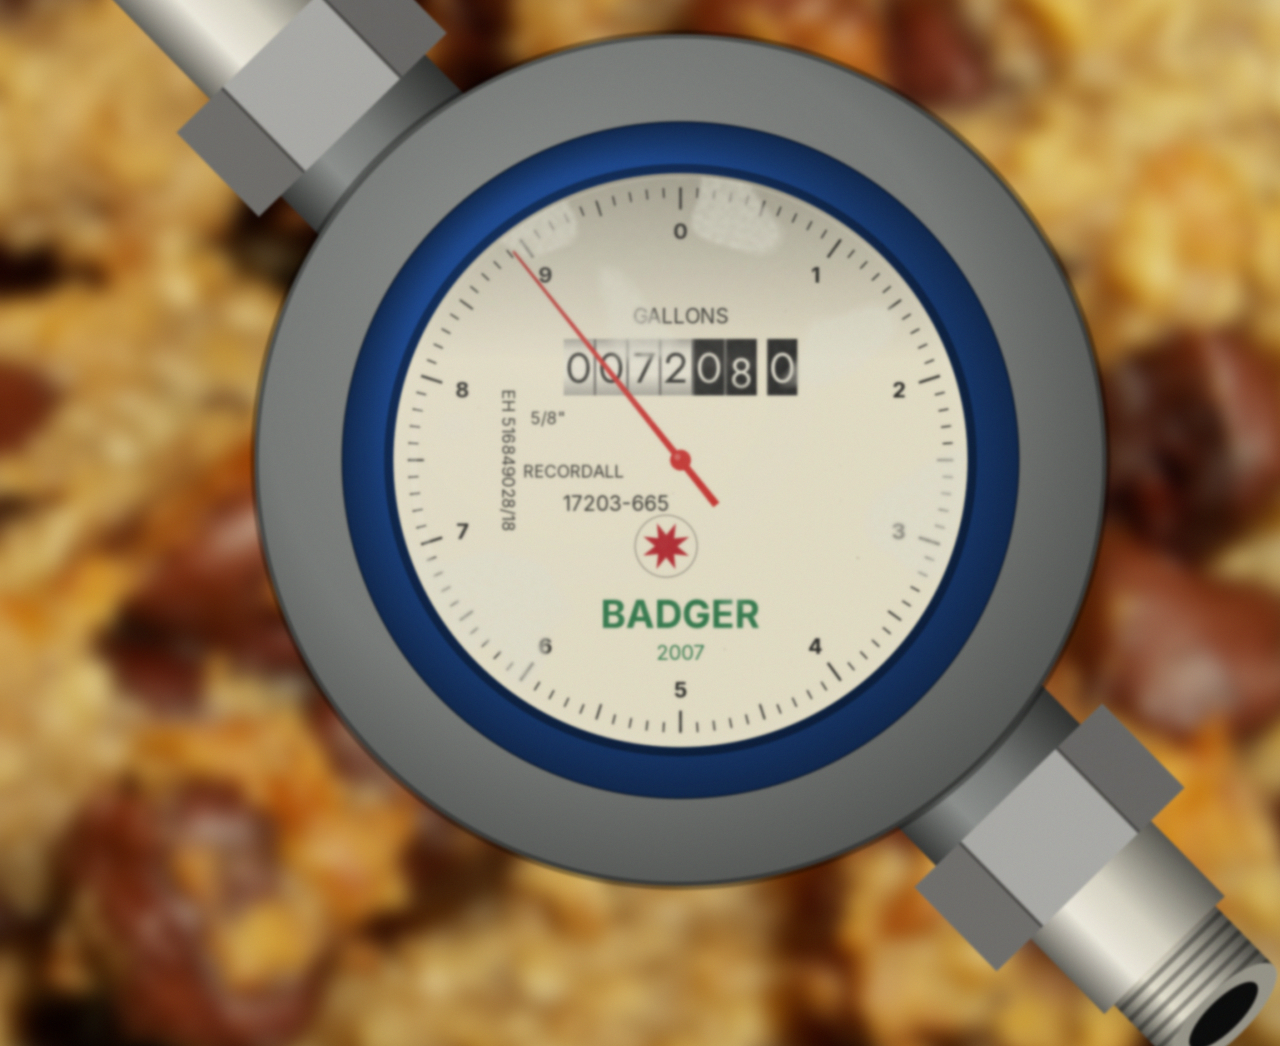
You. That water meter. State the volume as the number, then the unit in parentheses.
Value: 72078.9 (gal)
